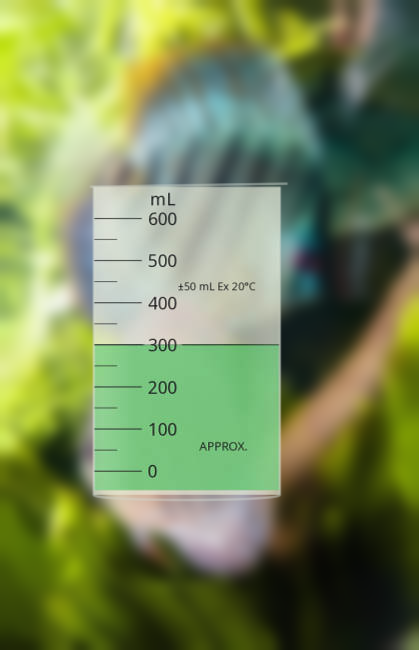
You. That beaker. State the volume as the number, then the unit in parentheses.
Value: 300 (mL)
